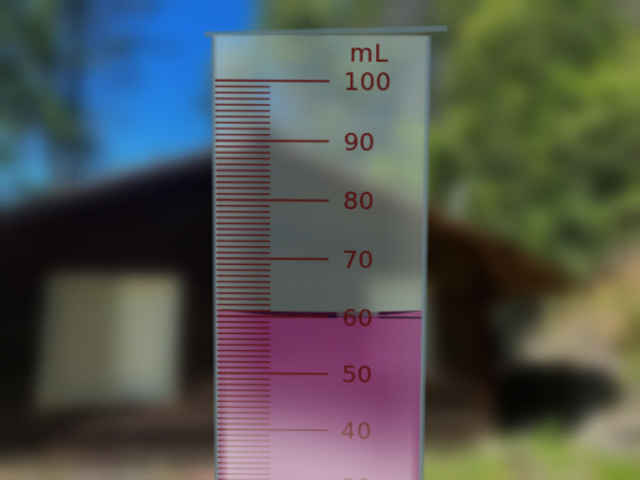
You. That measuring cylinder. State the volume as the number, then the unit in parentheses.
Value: 60 (mL)
